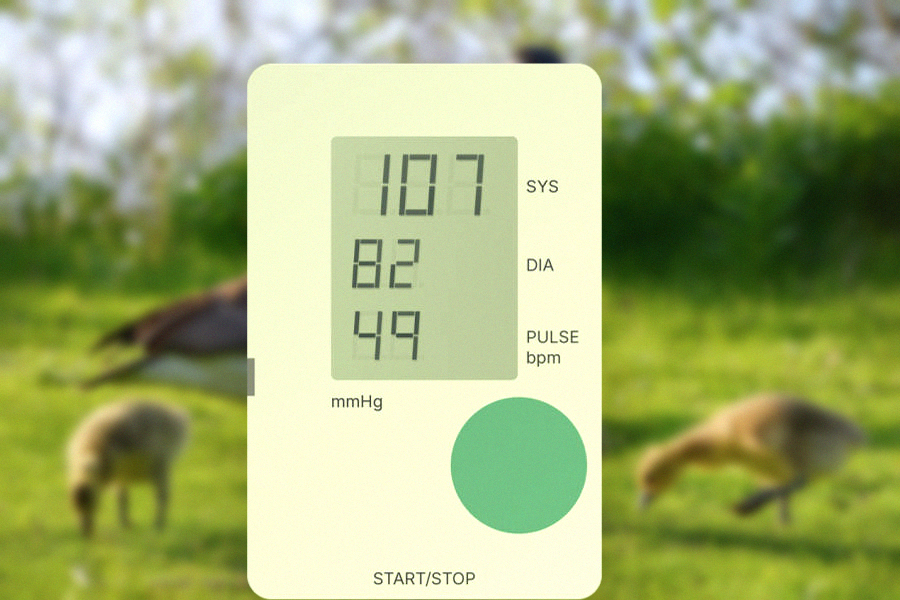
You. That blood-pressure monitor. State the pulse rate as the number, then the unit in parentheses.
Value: 49 (bpm)
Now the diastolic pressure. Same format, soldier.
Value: 82 (mmHg)
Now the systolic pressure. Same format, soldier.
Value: 107 (mmHg)
